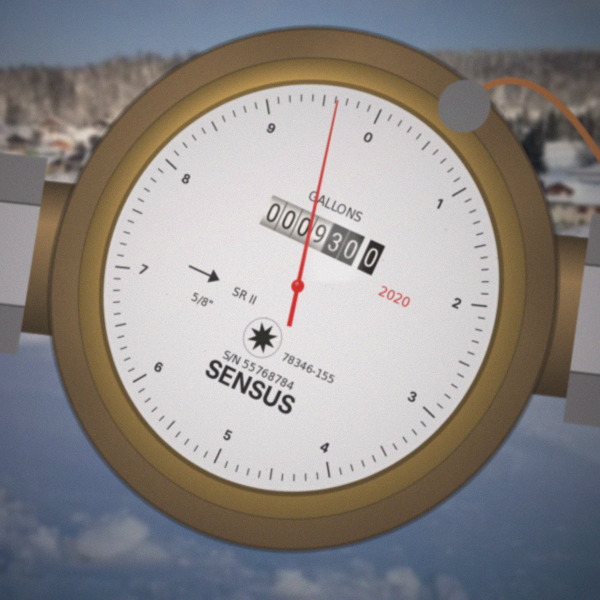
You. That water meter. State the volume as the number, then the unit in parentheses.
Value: 9299.6 (gal)
